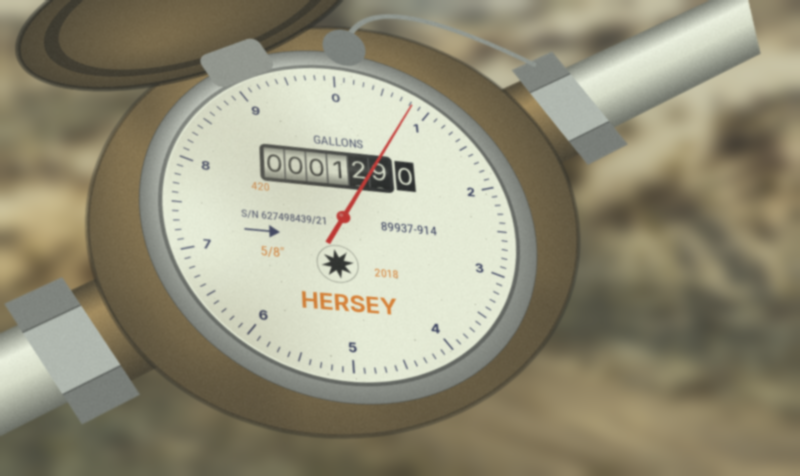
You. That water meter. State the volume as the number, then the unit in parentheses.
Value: 1290.8 (gal)
